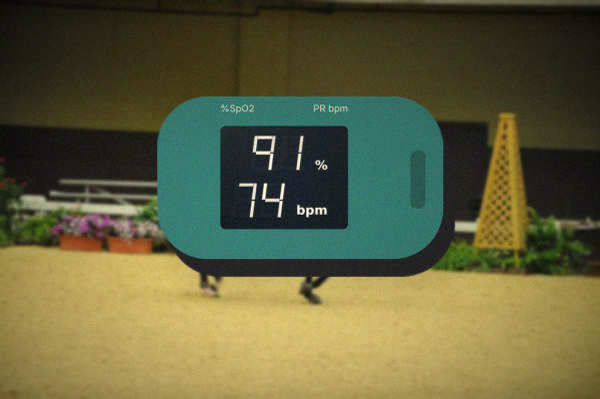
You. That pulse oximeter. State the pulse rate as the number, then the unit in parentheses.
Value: 74 (bpm)
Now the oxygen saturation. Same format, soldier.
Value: 91 (%)
